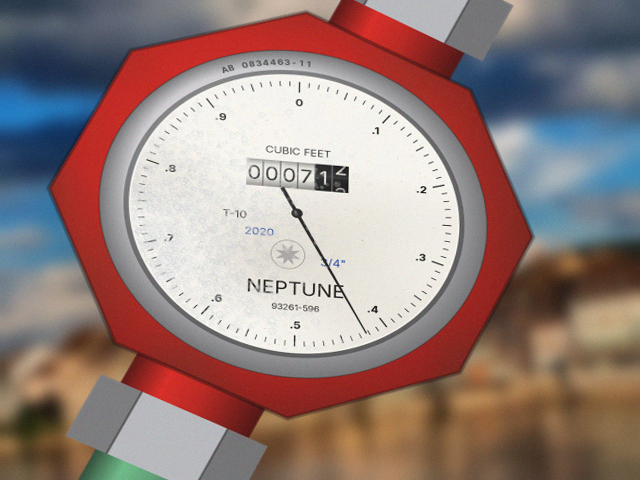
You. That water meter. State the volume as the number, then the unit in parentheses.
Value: 712.42 (ft³)
